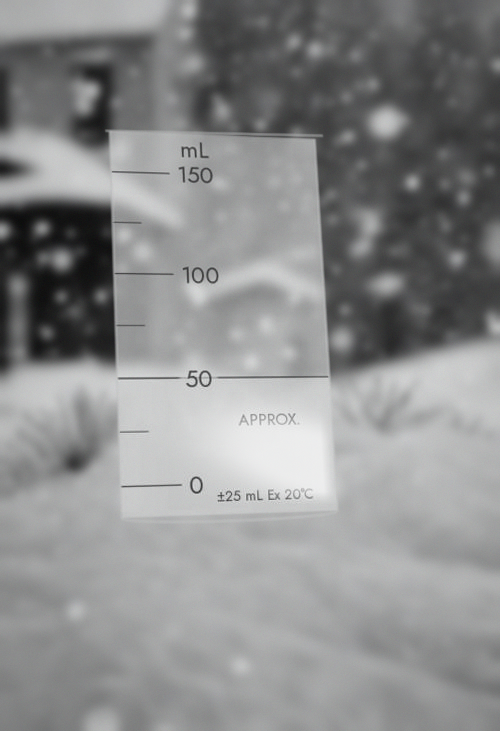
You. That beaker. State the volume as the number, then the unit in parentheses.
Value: 50 (mL)
